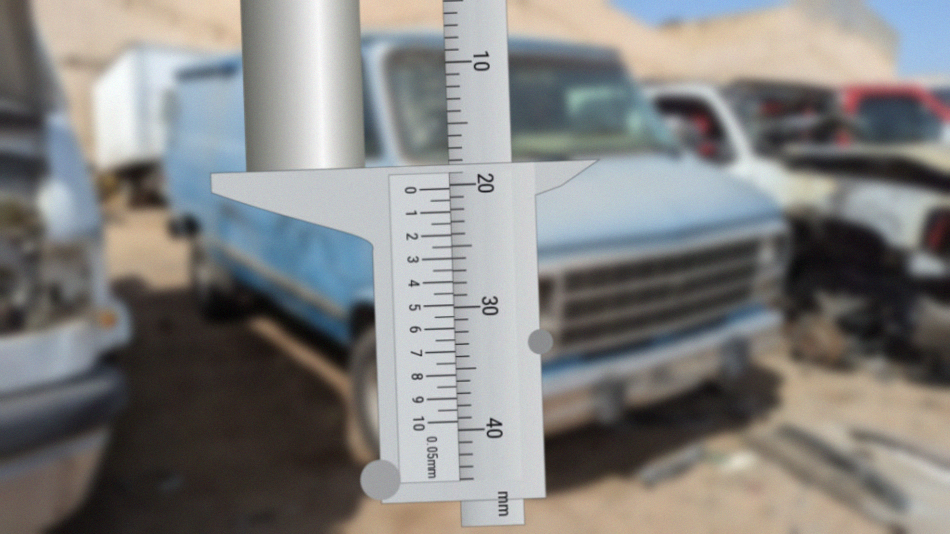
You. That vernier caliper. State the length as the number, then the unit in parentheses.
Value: 20.3 (mm)
